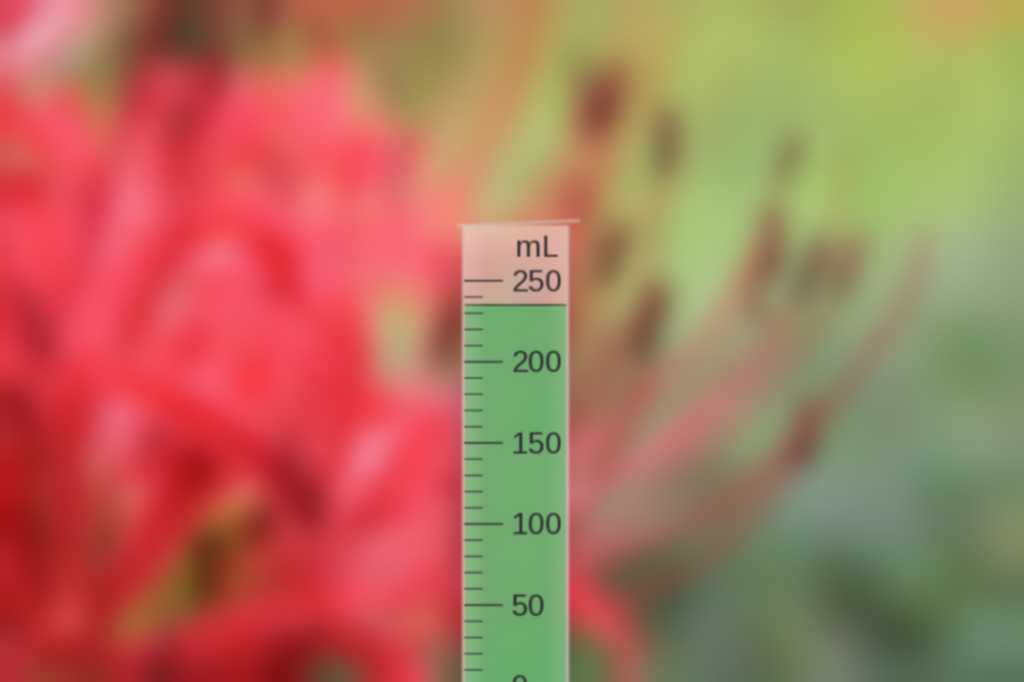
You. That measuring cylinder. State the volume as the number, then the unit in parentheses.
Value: 235 (mL)
